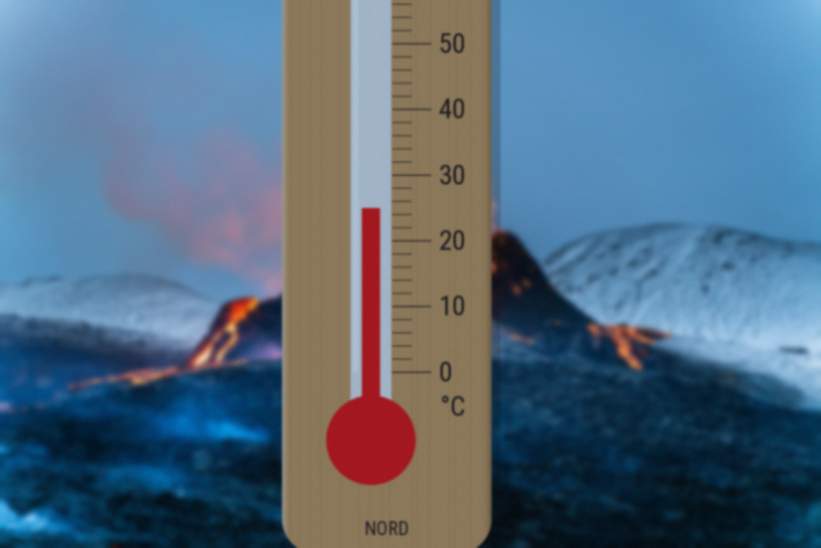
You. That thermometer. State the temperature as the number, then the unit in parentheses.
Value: 25 (°C)
